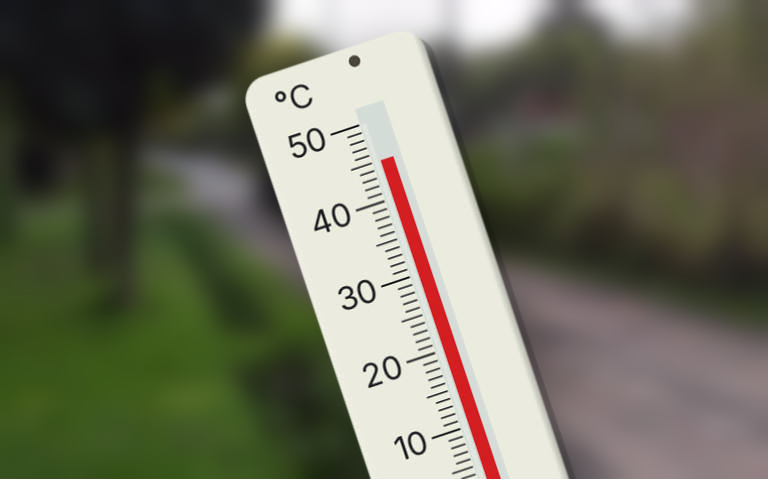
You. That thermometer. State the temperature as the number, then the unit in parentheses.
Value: 45 (°C)
